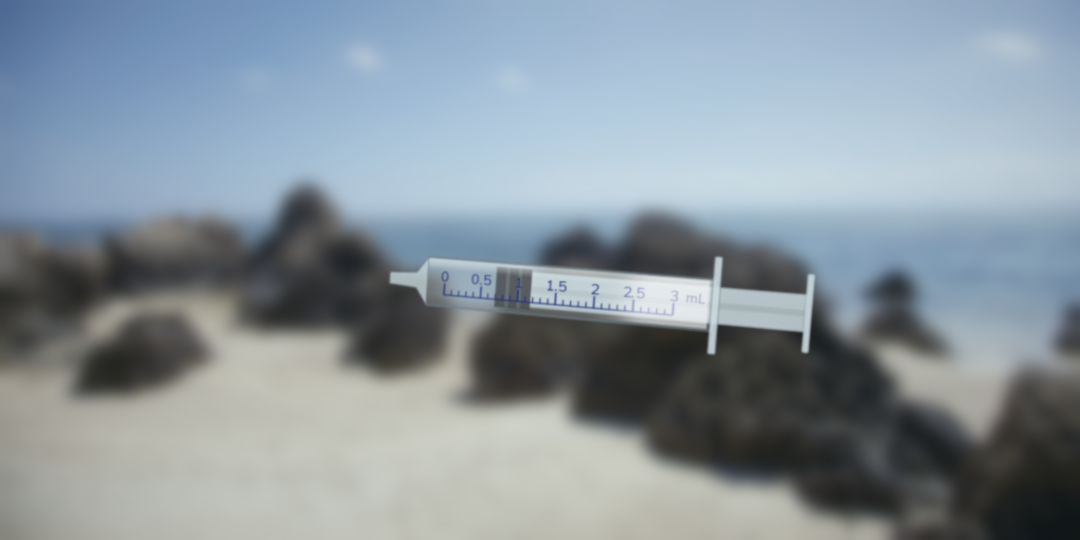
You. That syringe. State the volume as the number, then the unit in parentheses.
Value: 0.7 (mL)
